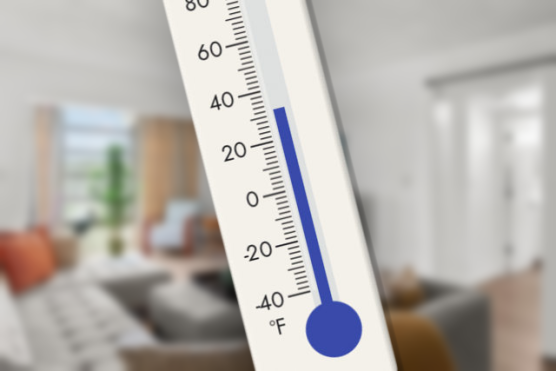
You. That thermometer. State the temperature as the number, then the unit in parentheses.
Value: 32 (°F)
